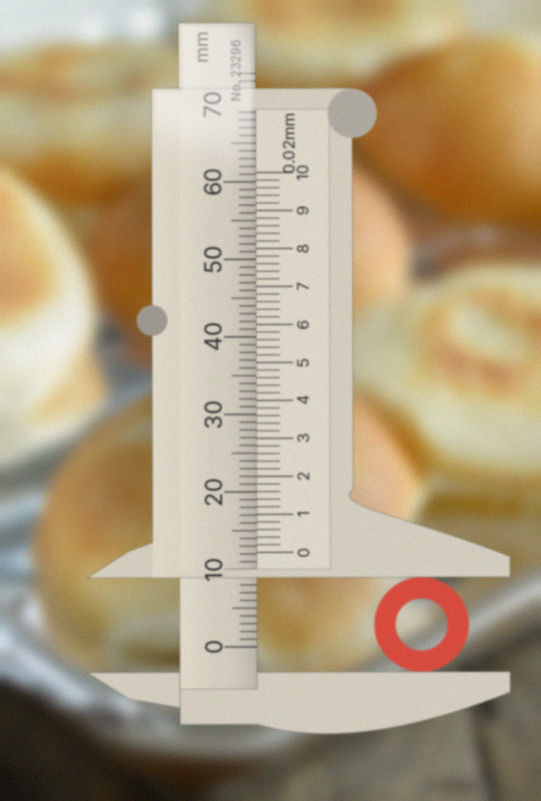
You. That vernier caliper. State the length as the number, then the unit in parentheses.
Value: 12.2 (mm)
